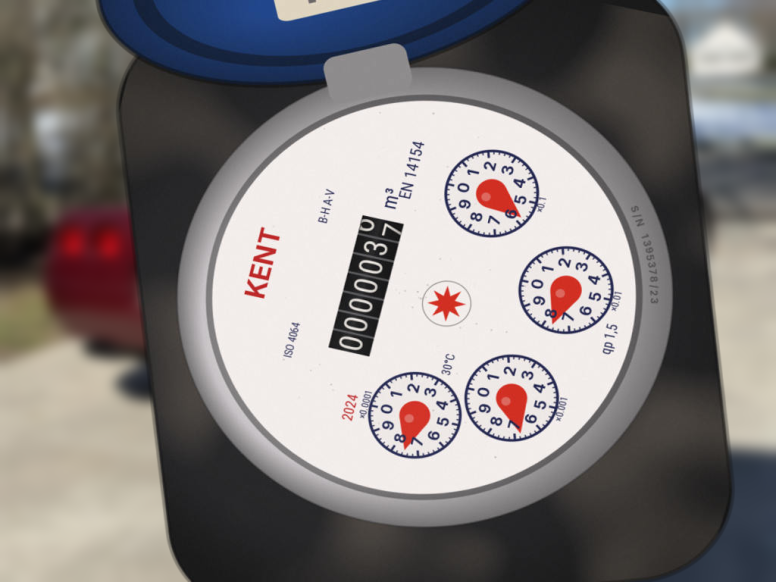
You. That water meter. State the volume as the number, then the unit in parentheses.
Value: 36.5767 (m³)
